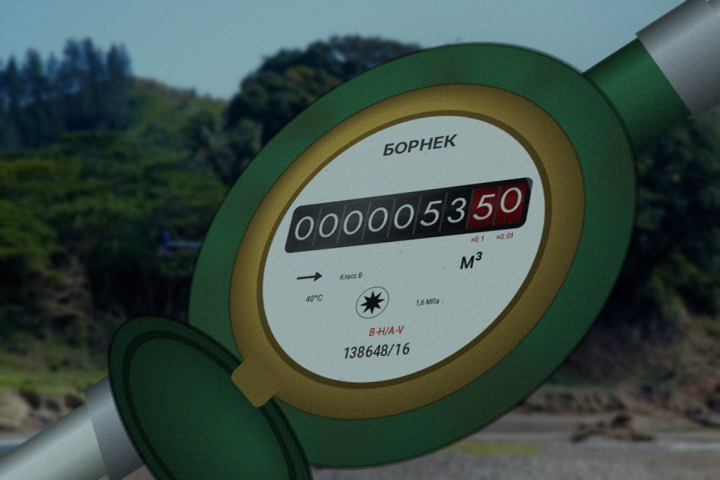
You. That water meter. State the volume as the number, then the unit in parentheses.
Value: 53.50 (m³)
